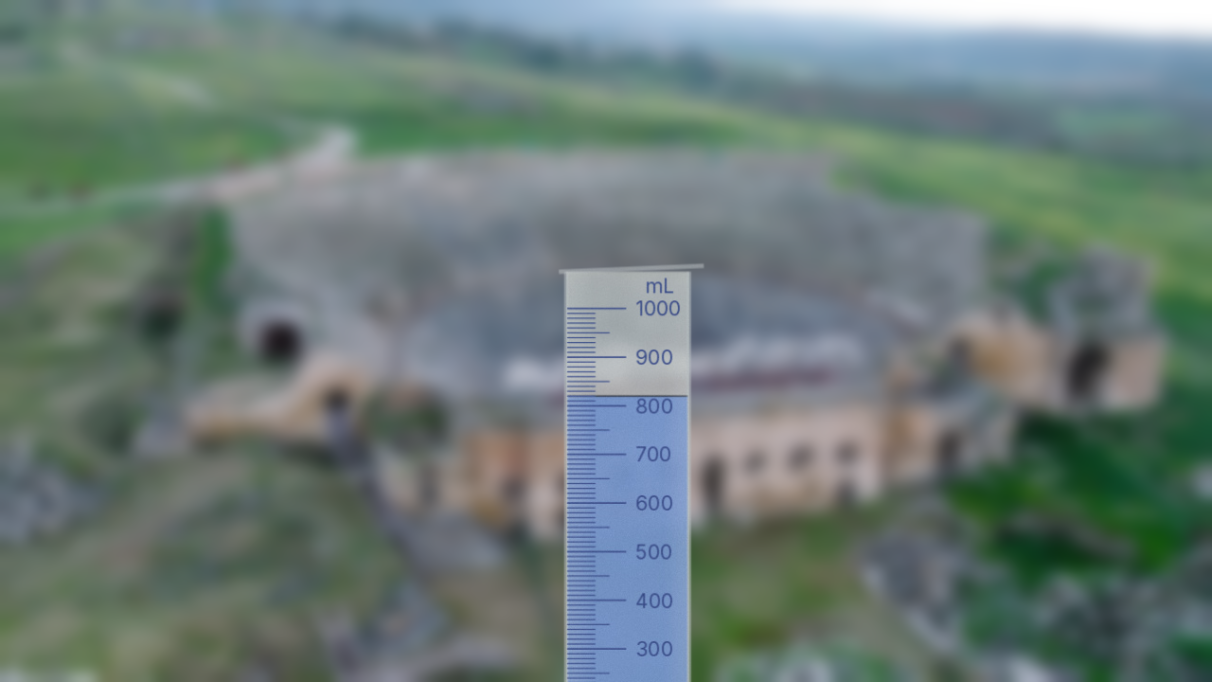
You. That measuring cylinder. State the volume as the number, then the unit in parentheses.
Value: 820 (mL)
